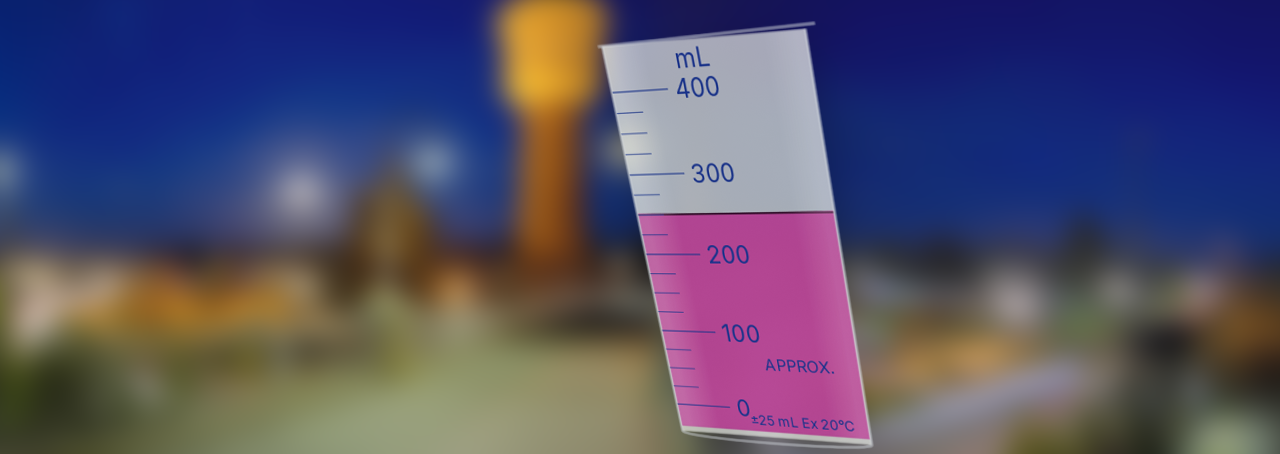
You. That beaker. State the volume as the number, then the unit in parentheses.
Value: 250 (mL)
